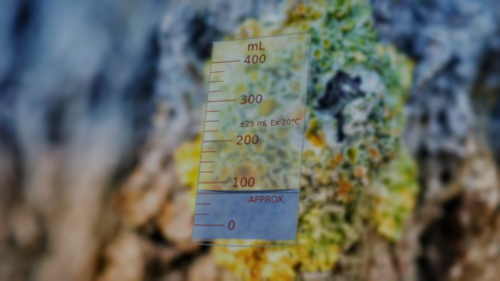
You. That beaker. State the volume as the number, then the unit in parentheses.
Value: 75 (mL)
